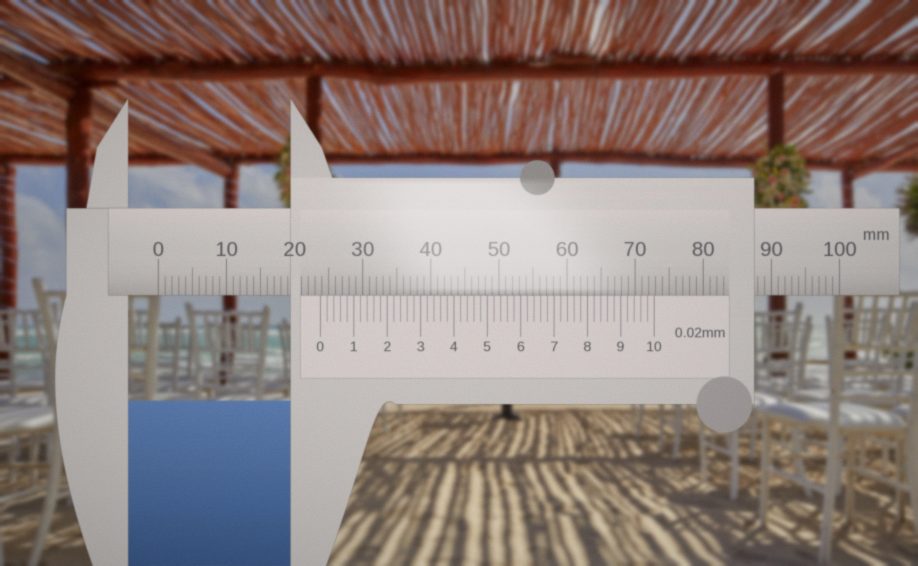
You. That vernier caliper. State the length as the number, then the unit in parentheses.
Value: 23.8 (mm)
